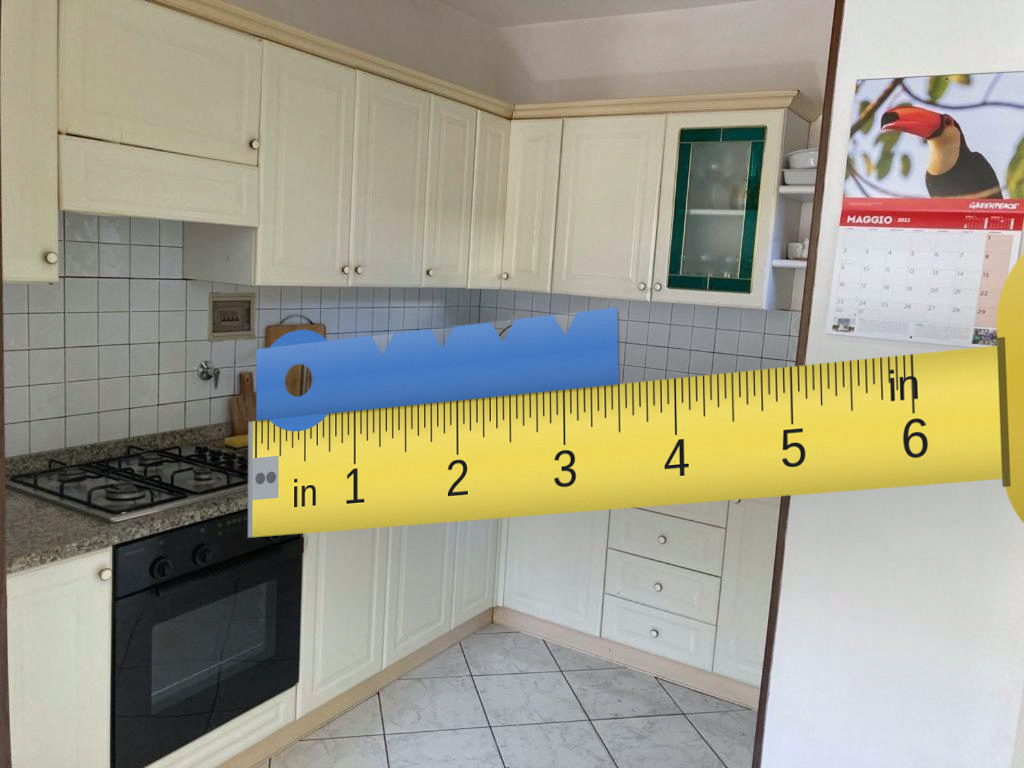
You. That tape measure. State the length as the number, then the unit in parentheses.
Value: 3.5 (in)
